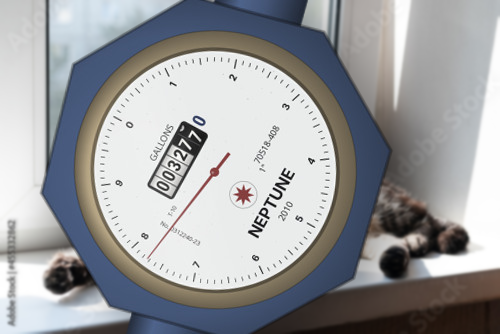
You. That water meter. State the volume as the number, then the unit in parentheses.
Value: 32767.7 (gal)
